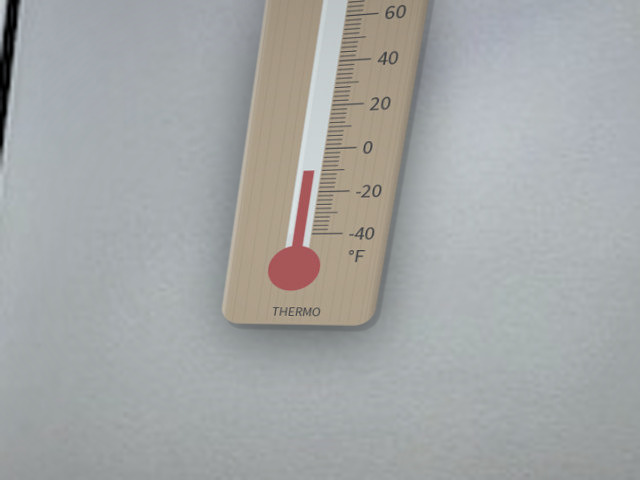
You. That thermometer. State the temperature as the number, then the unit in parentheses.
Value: -10 (°F)
